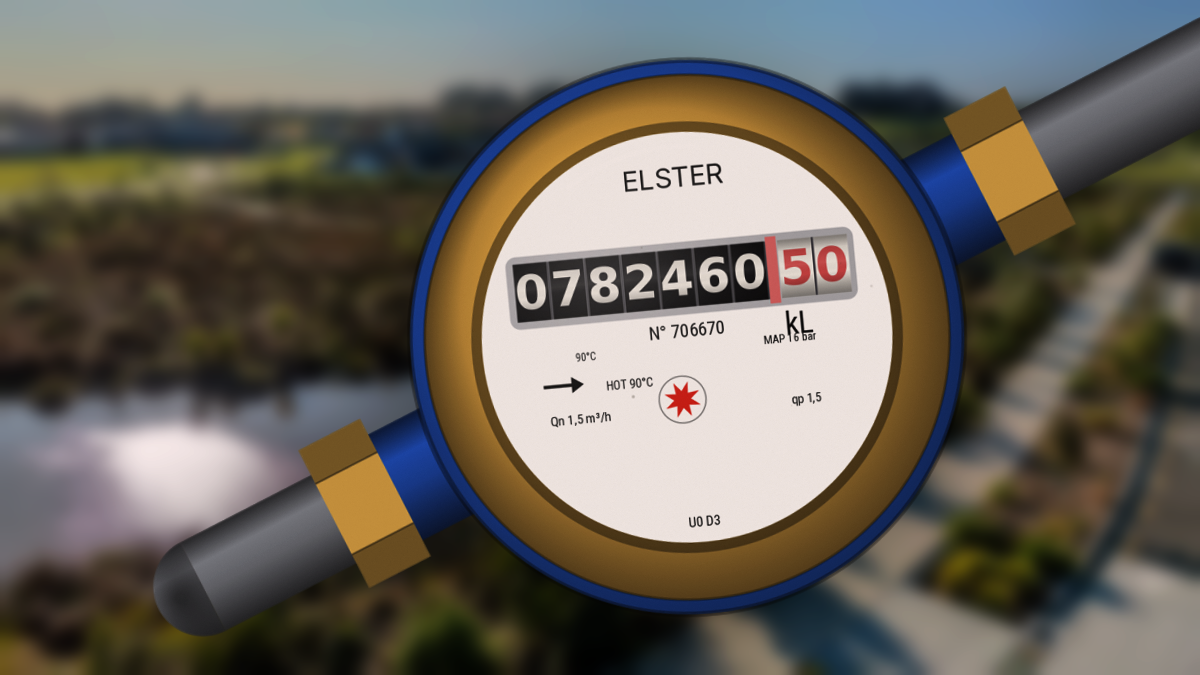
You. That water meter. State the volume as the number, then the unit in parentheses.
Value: 782460.50 (kL)
